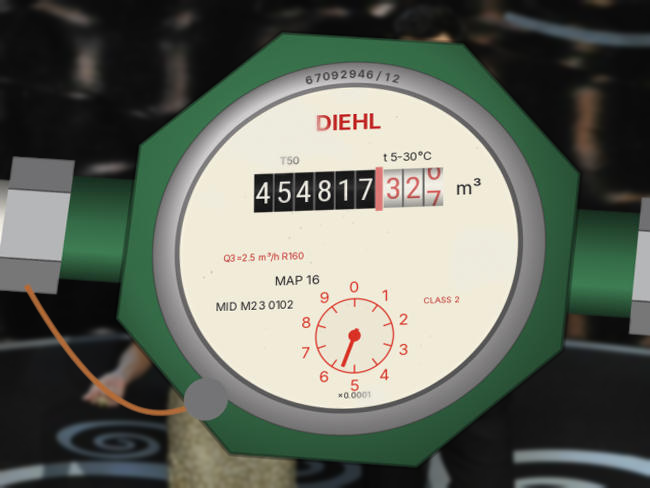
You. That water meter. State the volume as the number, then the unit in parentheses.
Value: 454817.3265 (m³)
